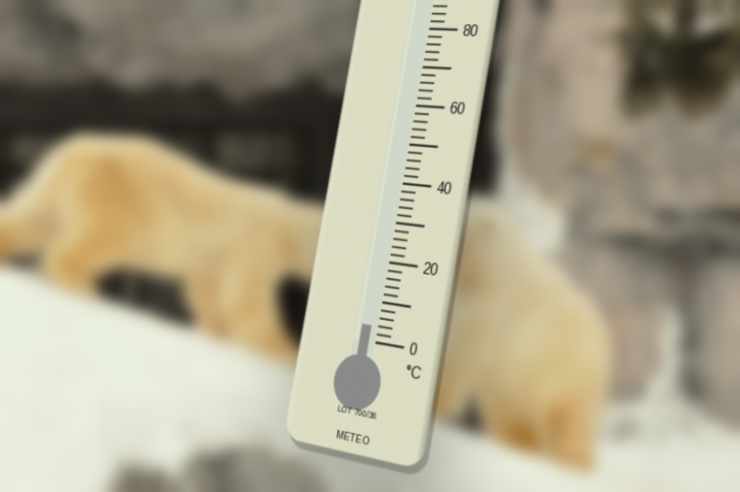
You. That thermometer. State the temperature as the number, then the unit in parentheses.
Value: 4 (°C)
